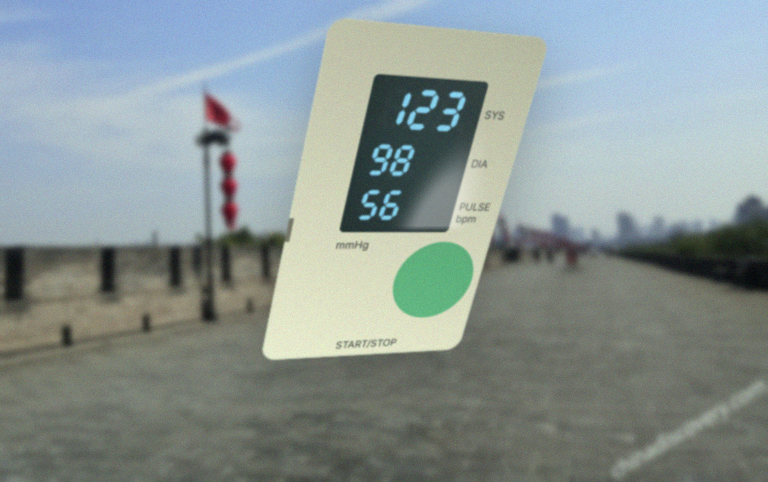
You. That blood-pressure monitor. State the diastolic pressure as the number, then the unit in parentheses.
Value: 98 (mmHg)
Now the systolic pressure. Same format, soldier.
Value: 123 (mmHg)
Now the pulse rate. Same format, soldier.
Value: 56 (bpm)
